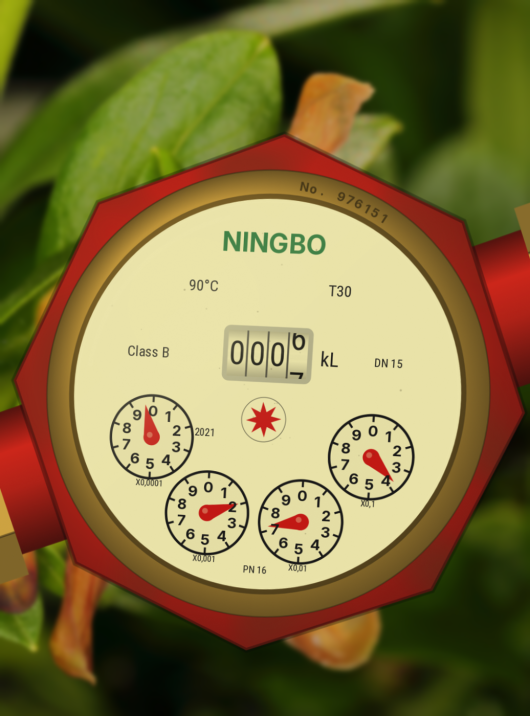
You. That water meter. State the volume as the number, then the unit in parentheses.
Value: 6.3719 (kL)
